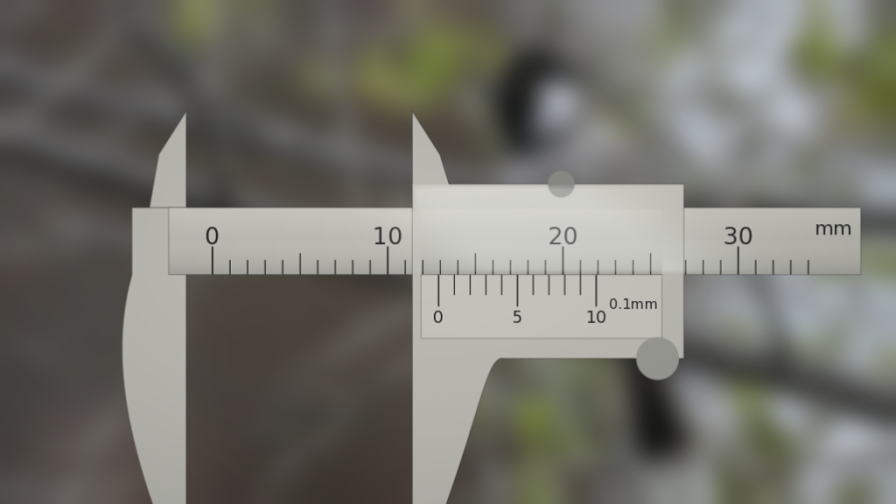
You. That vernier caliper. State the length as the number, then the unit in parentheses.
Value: 12.9 (mm)
